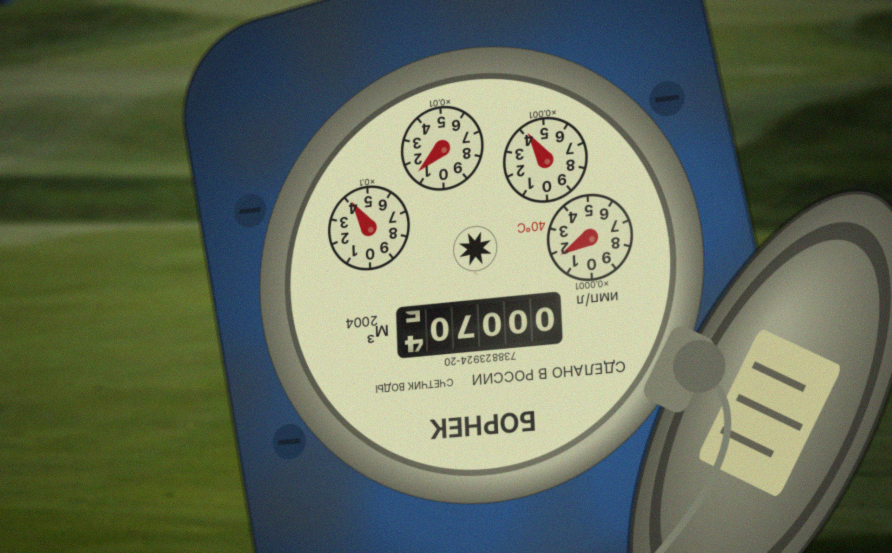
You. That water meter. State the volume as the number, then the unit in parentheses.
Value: 704.4141 (m³)
